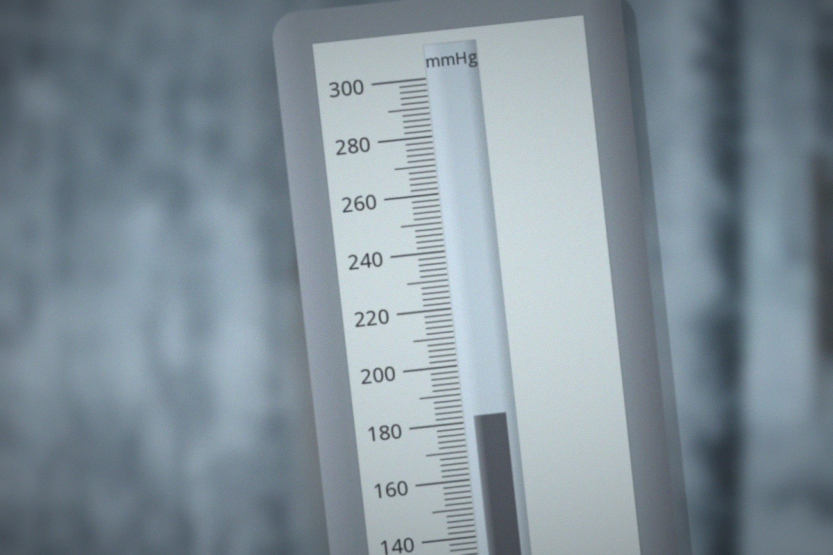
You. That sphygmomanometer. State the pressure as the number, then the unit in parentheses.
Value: 182 (mmHg)
